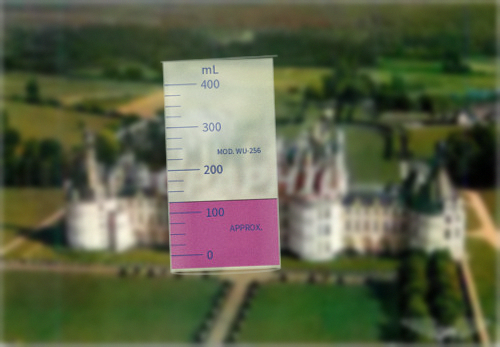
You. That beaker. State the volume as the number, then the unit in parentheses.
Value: 125 (mL)
